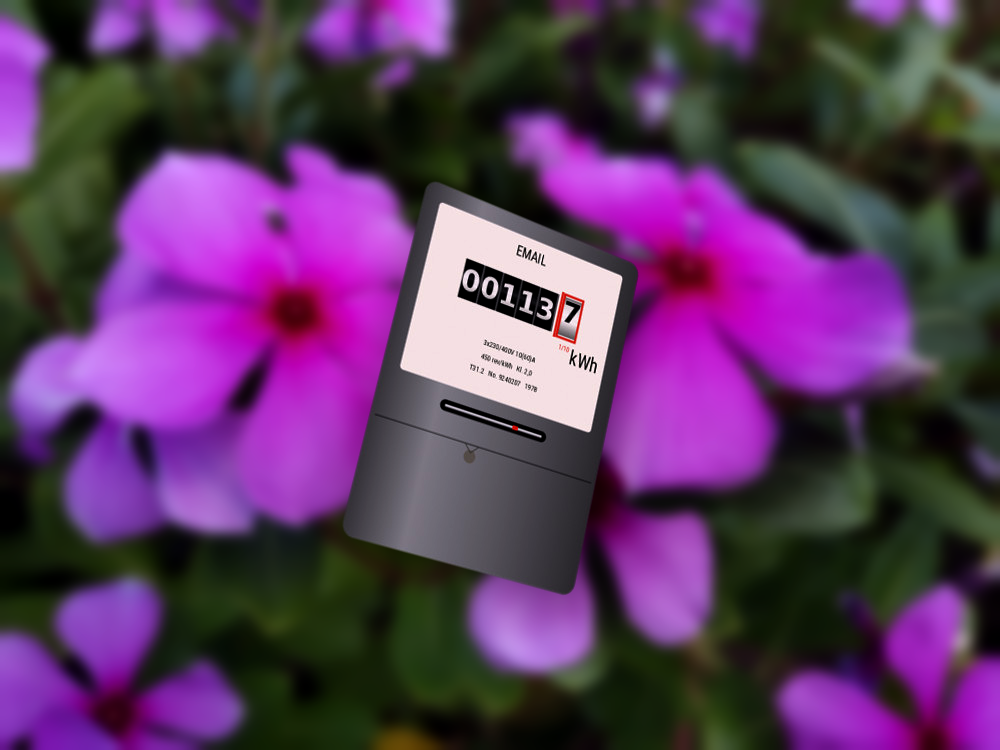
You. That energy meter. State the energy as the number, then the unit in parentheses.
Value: 113.7 (kWh)
